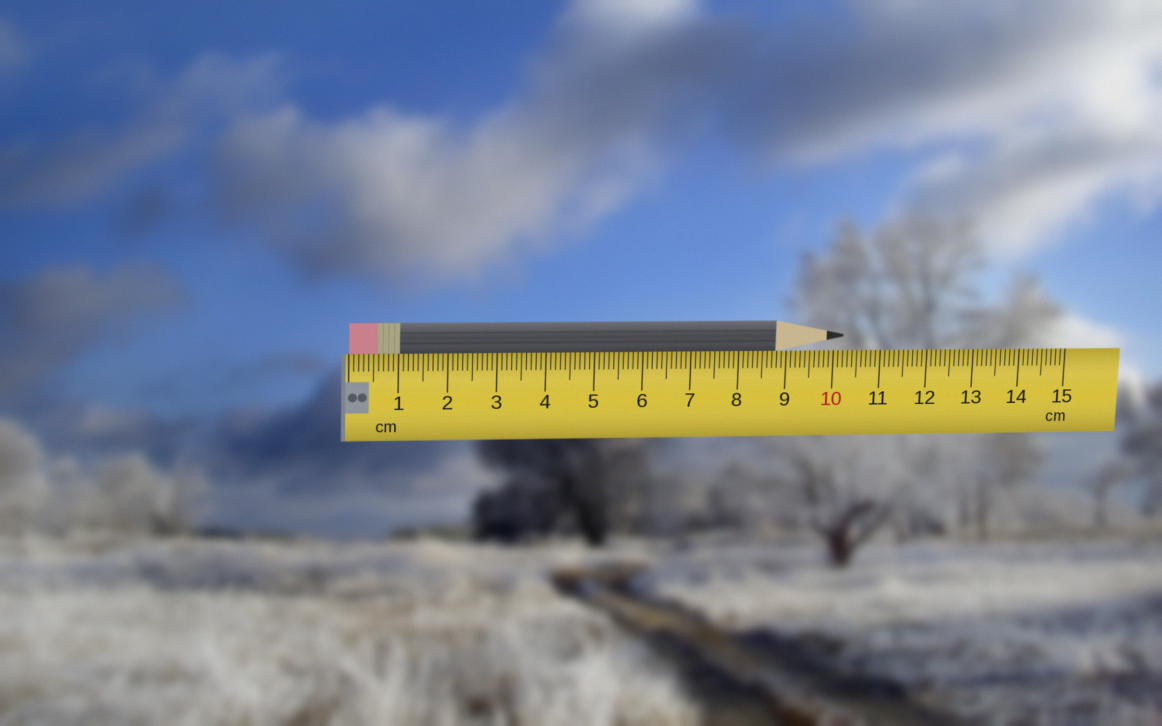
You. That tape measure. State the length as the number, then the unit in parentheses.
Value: 10.2 (cm)
